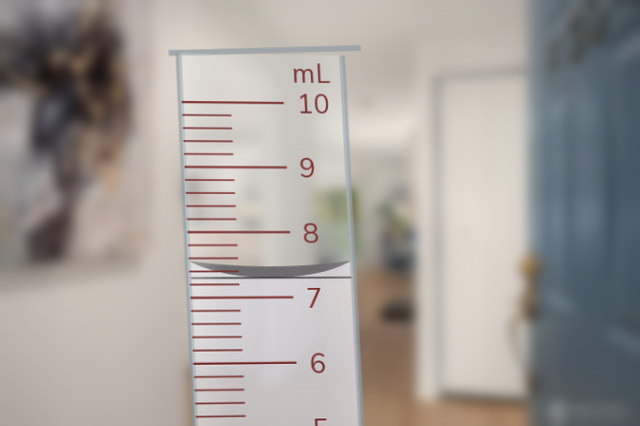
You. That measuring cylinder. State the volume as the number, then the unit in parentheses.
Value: 7.3 (mL)
